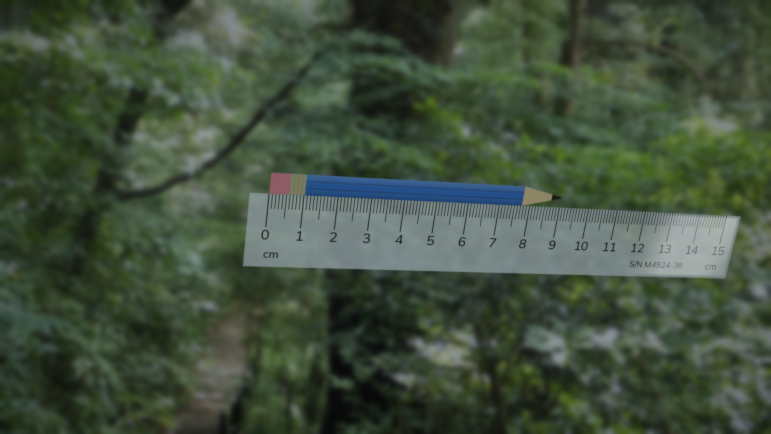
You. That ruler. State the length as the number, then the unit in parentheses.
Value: 9 (cm)
